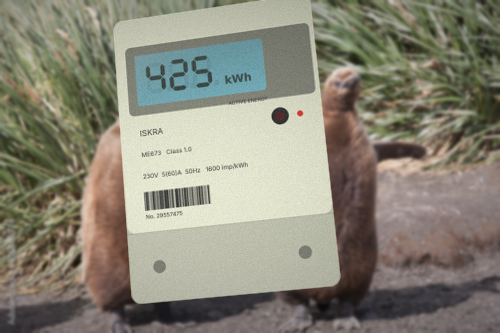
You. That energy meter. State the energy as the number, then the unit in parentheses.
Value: 425 (kWh)
